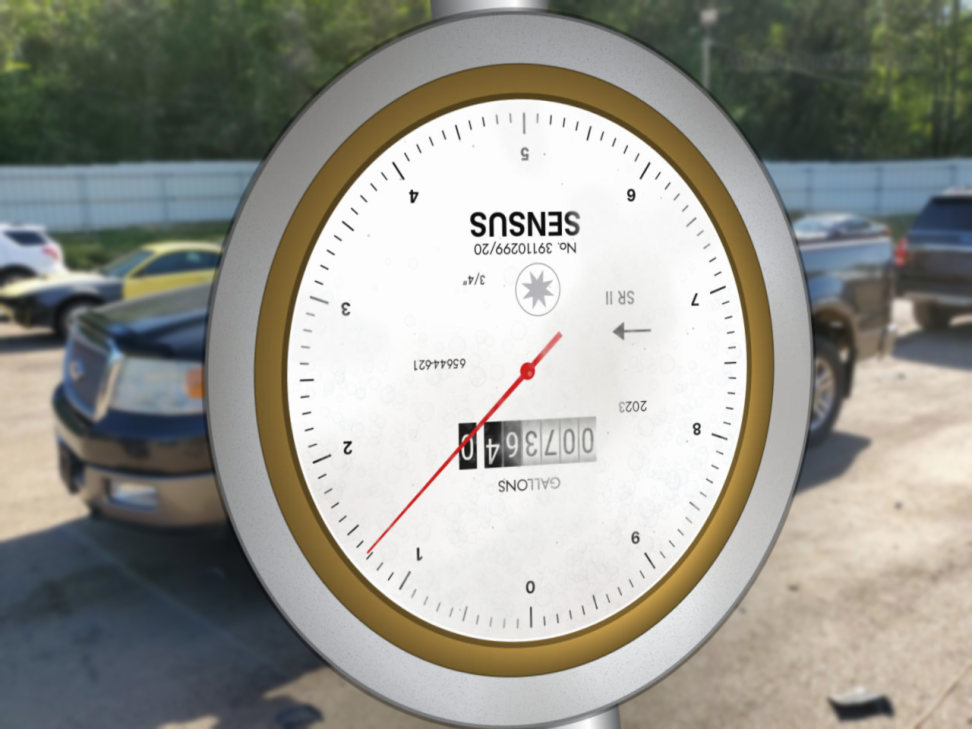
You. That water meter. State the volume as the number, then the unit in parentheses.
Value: 73641.3 (gal)
